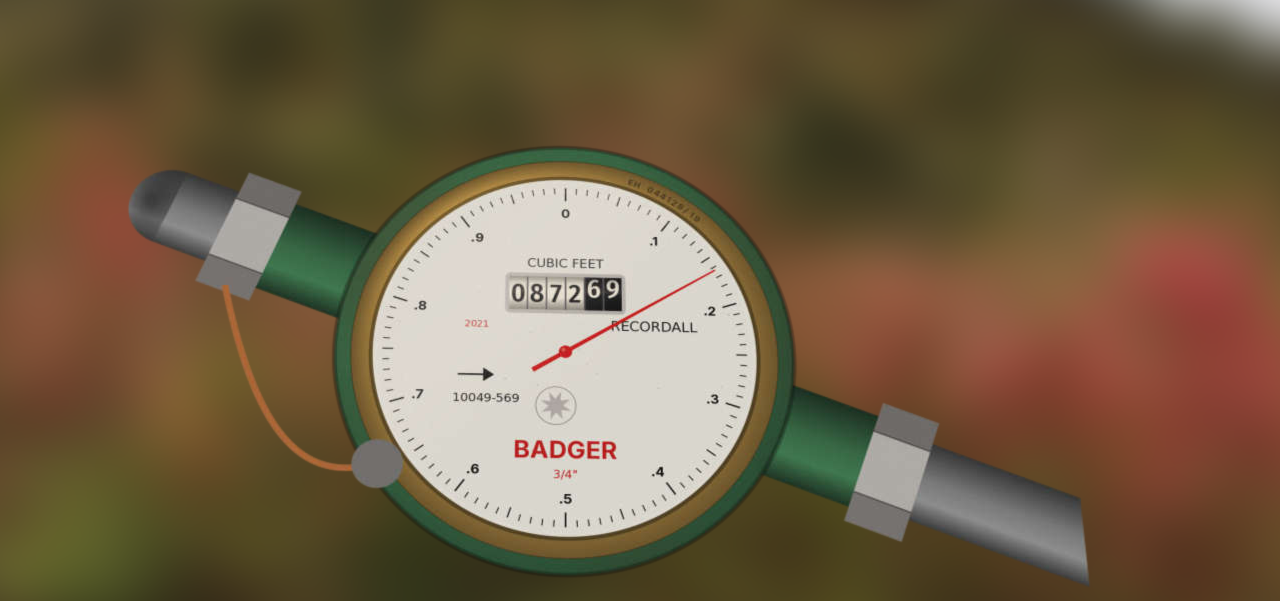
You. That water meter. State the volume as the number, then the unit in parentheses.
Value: 87269.16 (ft³)
